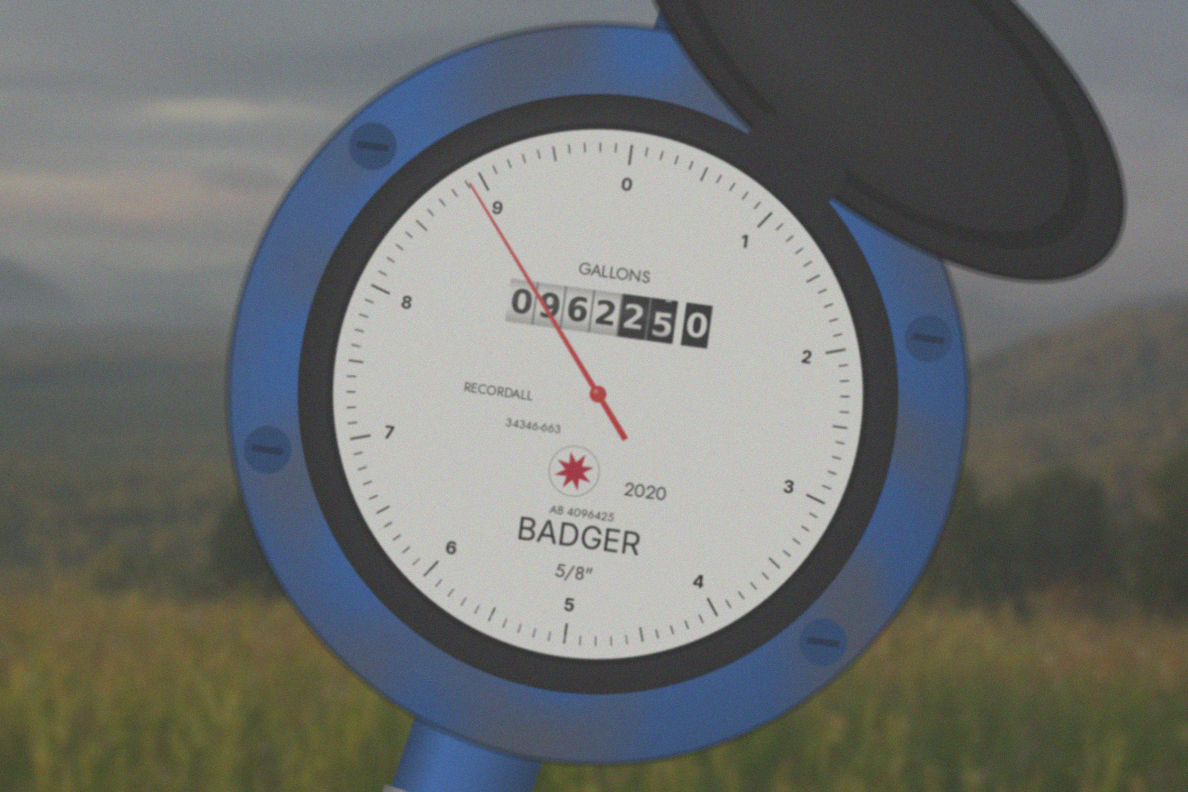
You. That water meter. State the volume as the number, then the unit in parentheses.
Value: 962248.9 (gal)
